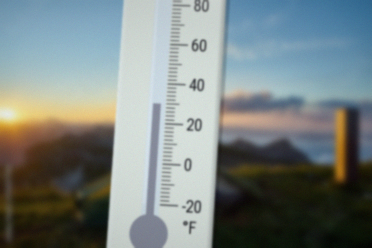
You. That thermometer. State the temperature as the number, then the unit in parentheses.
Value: 30 (°F)
